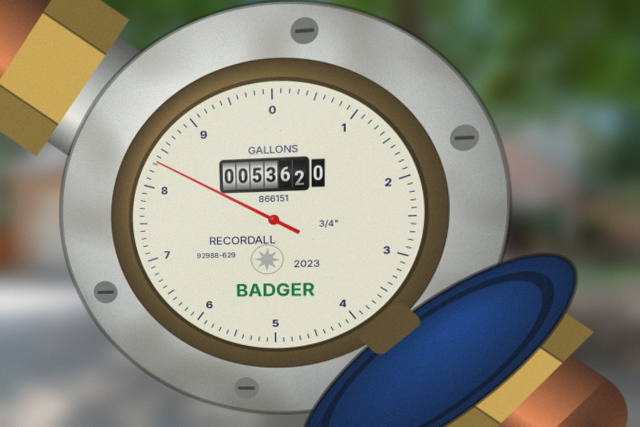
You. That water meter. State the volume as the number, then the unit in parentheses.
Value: 53618.3 (gal)
